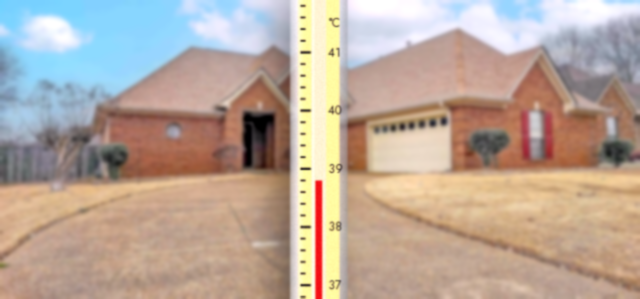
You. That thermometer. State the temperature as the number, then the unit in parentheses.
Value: 38.8 (°C)
